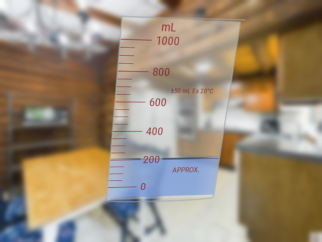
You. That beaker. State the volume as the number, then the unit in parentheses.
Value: 200 (mL)
